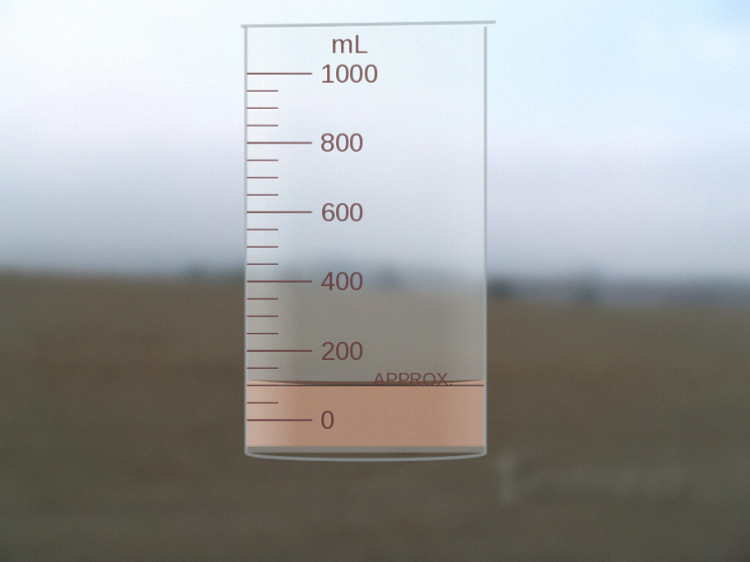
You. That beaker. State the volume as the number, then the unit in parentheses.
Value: 100 (mL)
